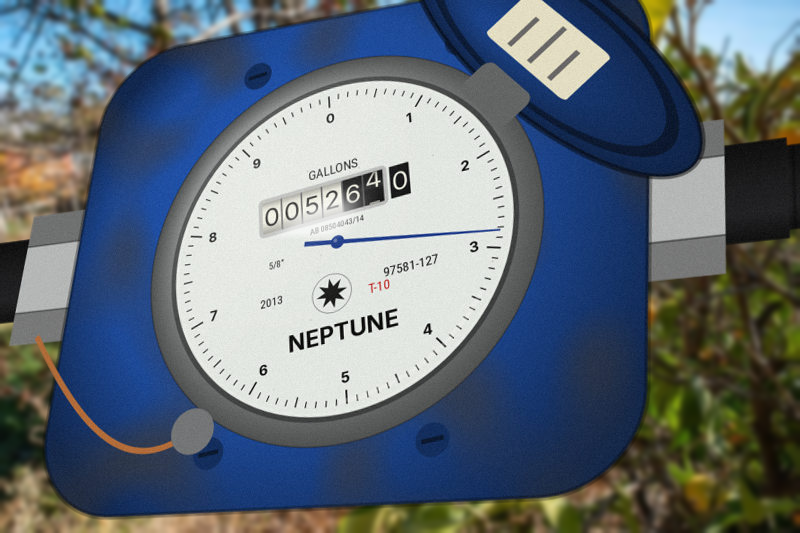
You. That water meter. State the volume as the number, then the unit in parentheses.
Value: 52642.8 (gal)
